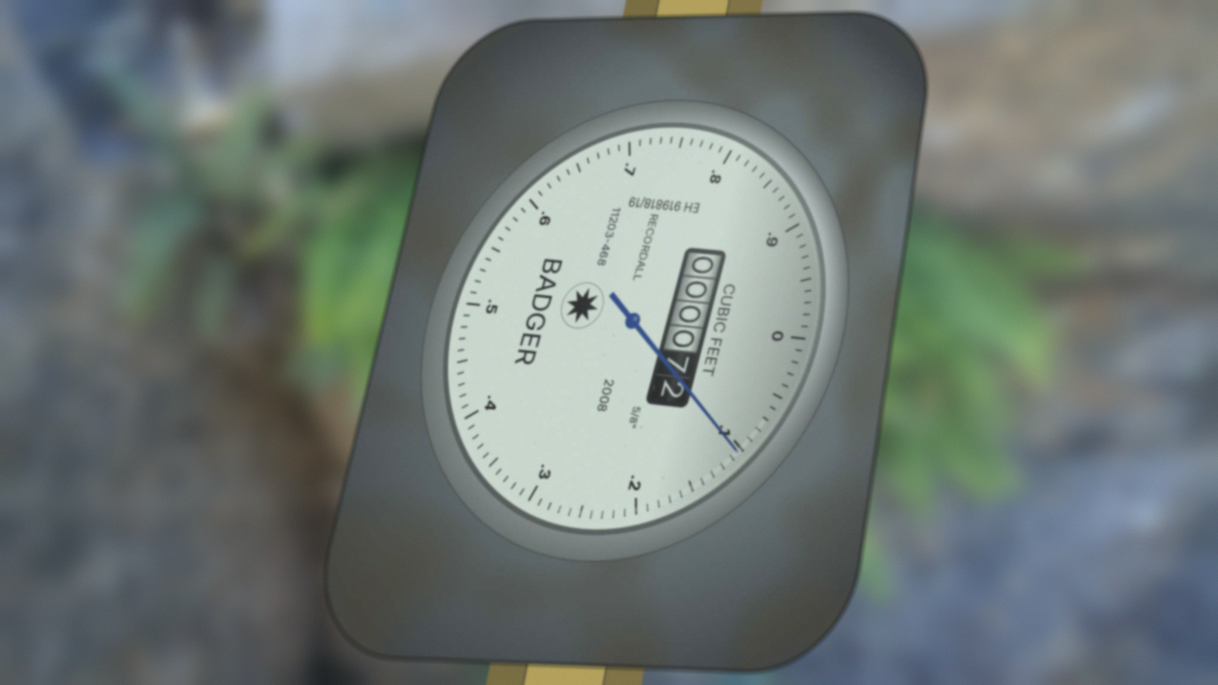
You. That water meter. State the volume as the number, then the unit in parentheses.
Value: 72.10 (ft³)
